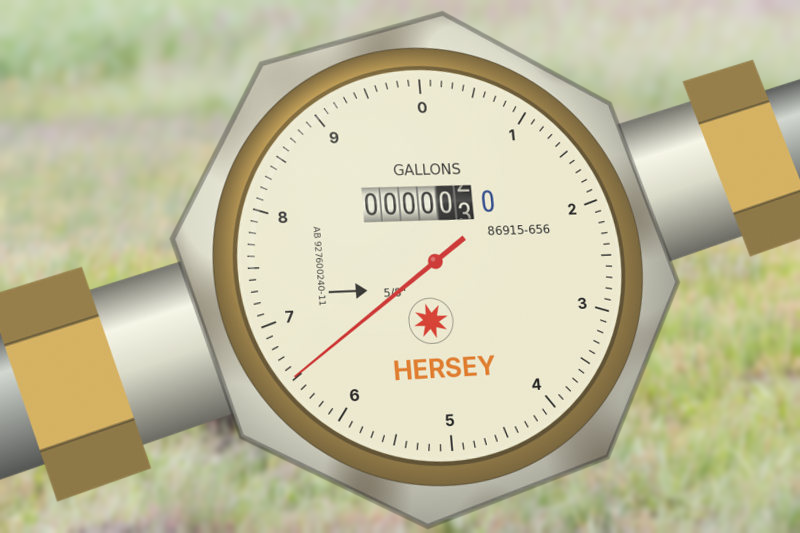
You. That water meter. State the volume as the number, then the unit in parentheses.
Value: 26.5 (gal)
